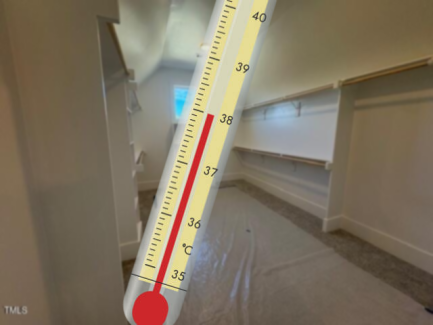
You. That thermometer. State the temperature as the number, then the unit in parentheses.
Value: 38 (°C)
